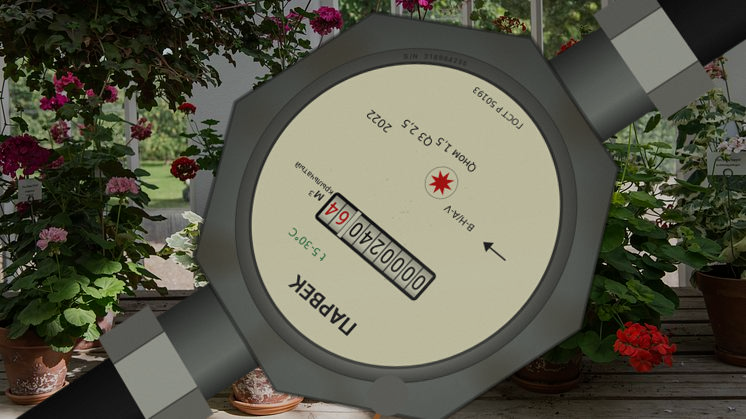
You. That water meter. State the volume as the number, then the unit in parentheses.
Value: 240.64 (m³)
